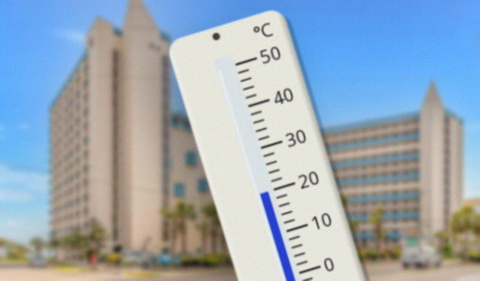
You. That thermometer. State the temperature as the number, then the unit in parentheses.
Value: 20 (°C)
